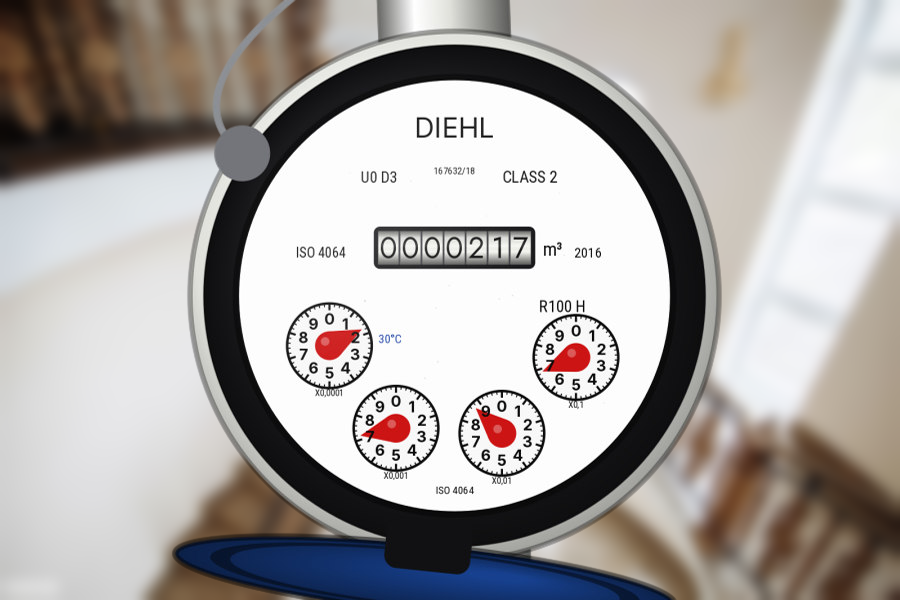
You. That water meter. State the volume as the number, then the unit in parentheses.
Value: 217.6871 (m³)
